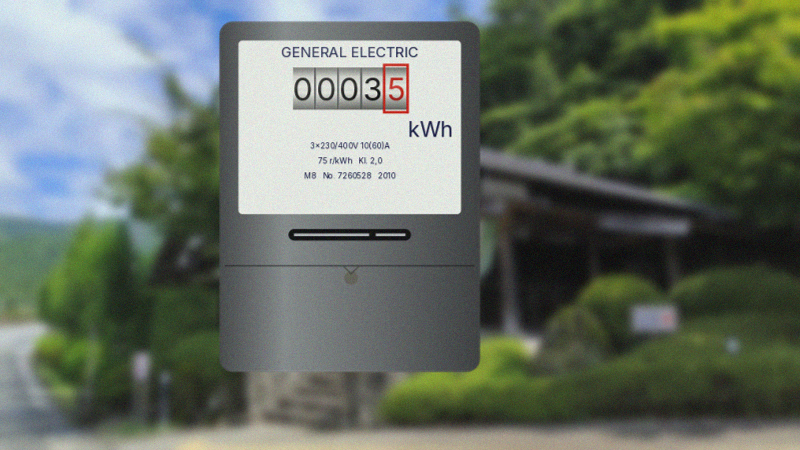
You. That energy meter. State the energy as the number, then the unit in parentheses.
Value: 3.5 (kWh)
